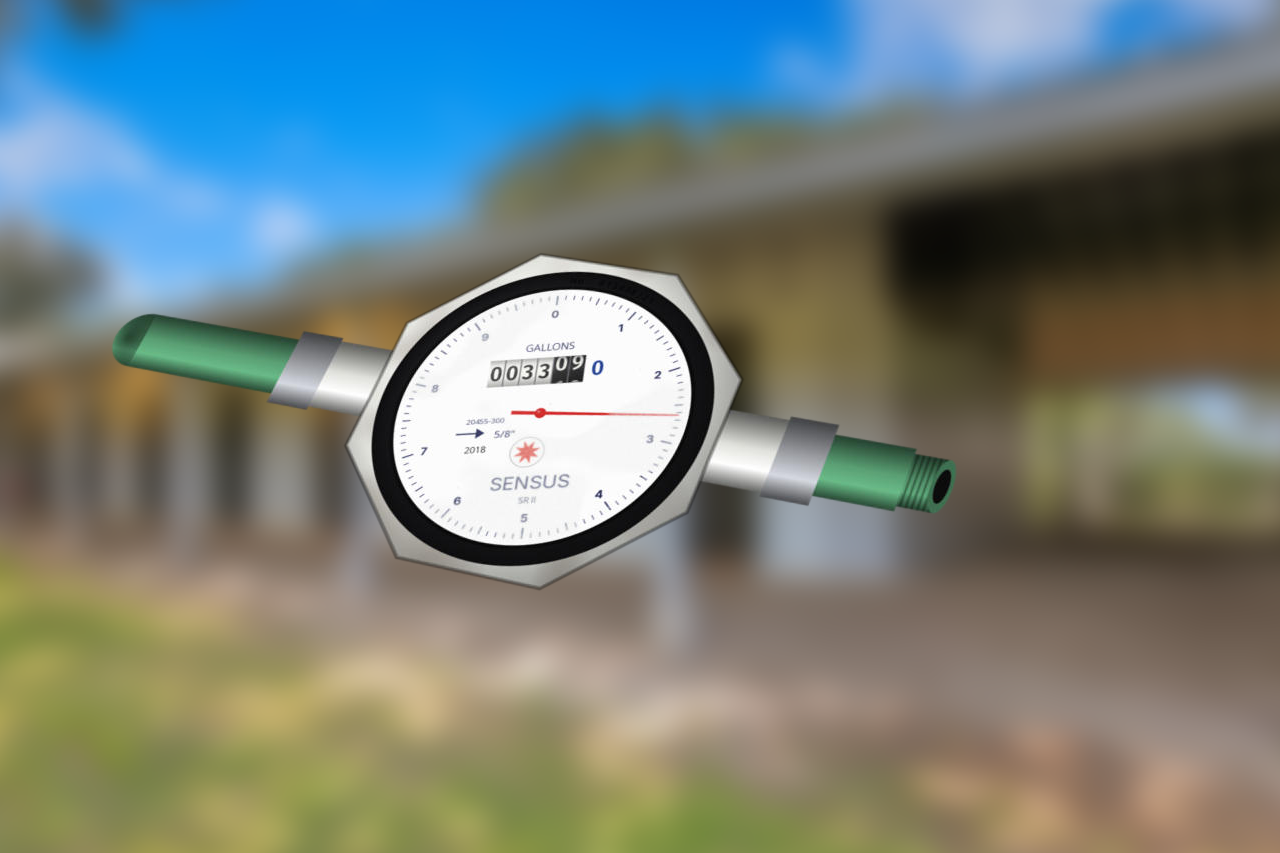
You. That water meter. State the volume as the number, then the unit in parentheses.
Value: 33092.6 (gal)
